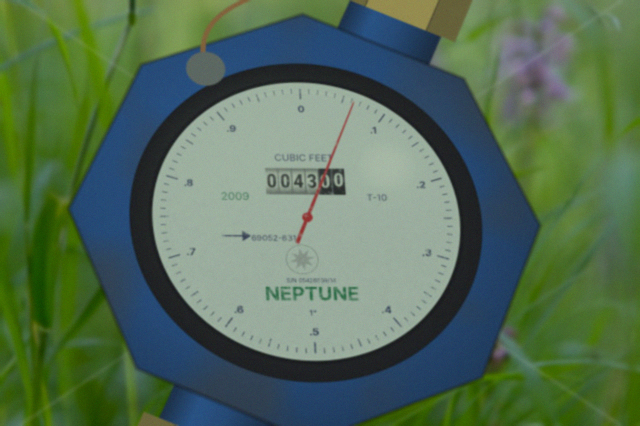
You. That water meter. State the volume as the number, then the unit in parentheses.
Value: 4300.06 (ft³)
